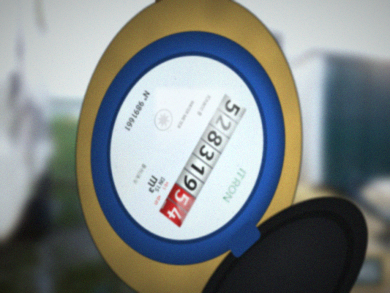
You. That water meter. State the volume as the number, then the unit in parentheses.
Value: 528319.54 (m³)
